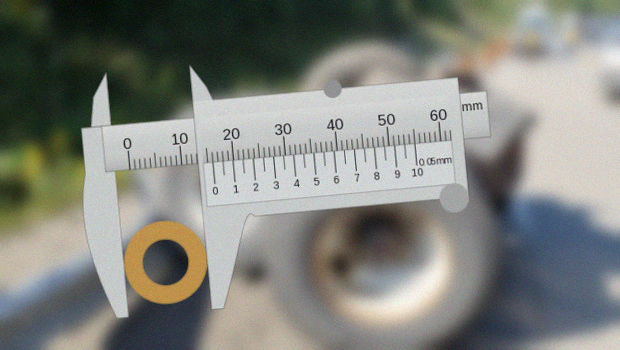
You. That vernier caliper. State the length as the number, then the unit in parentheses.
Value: 16.0 (mm)
